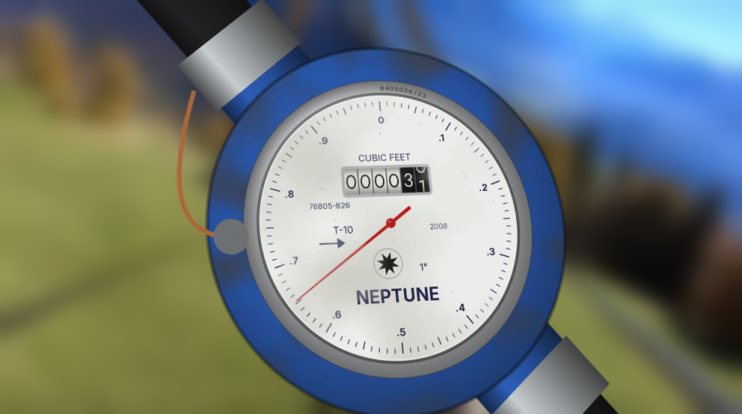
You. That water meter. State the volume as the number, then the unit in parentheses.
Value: 30.65 (ft³)
